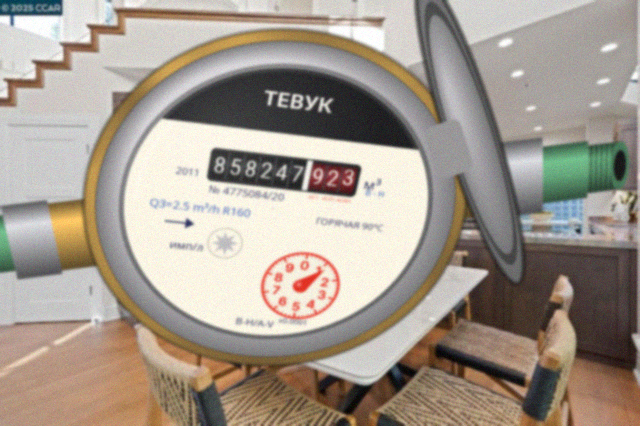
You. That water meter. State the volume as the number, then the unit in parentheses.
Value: 858247.9231 (m³)
